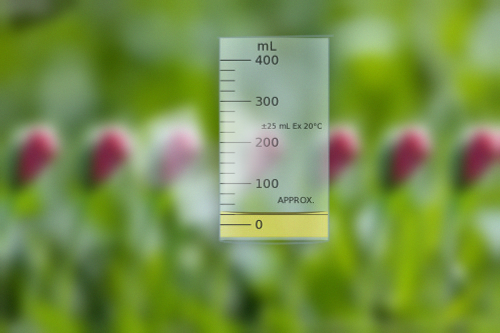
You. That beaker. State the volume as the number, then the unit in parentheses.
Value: 25 (mL)
